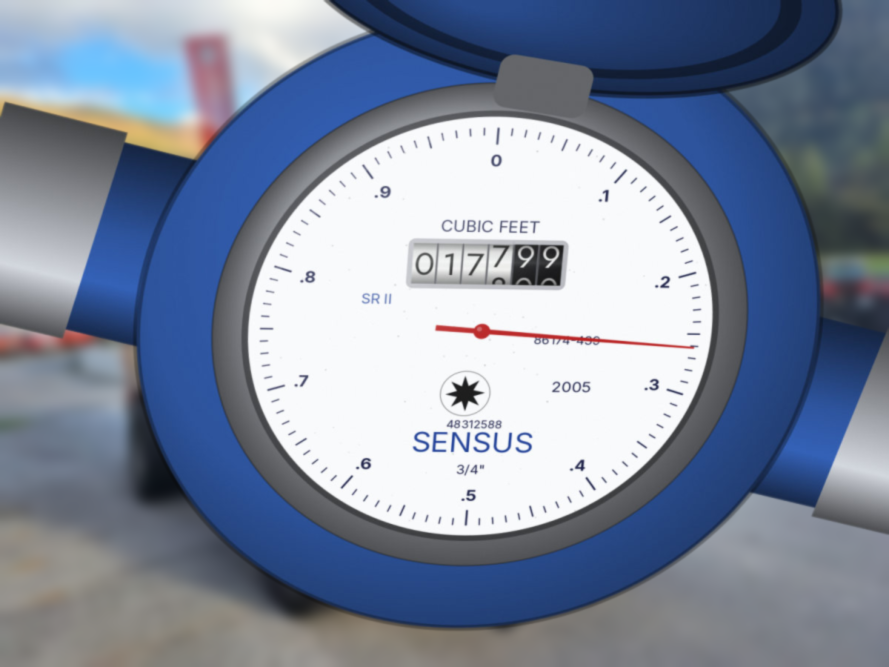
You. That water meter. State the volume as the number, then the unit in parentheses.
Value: 17799.26 (ft³)
